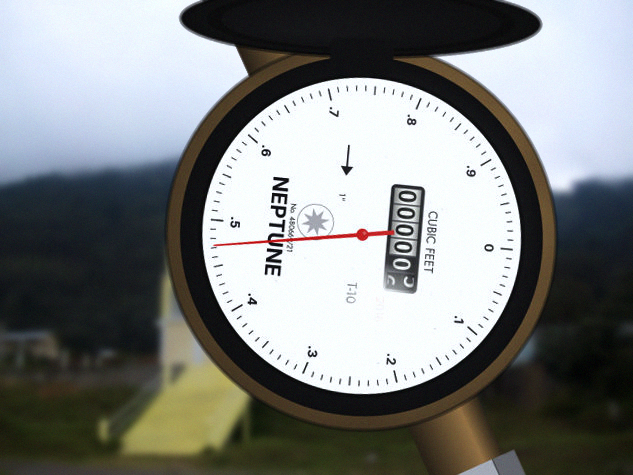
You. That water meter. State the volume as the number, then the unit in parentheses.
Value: 5.47 (ft³)
